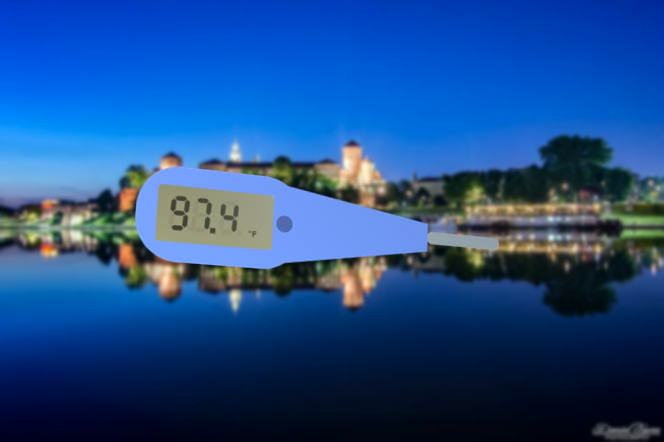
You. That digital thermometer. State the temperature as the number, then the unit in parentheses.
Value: 97.4 (°F)
